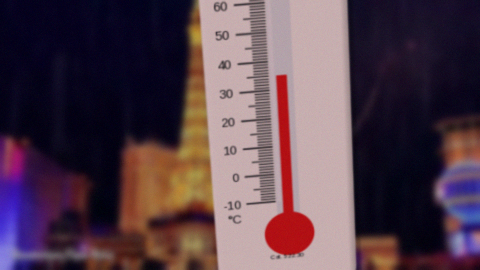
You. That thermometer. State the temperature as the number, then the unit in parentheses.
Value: 35 (°C)
